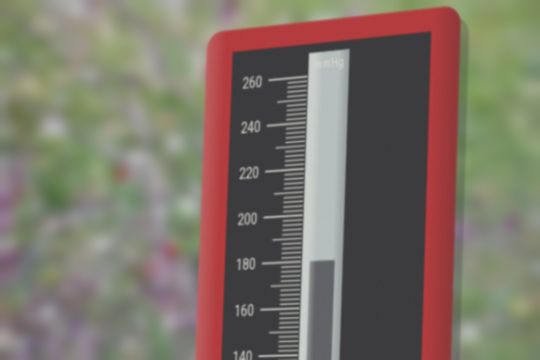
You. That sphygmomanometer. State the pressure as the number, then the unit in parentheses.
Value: 180 (mmHg)
